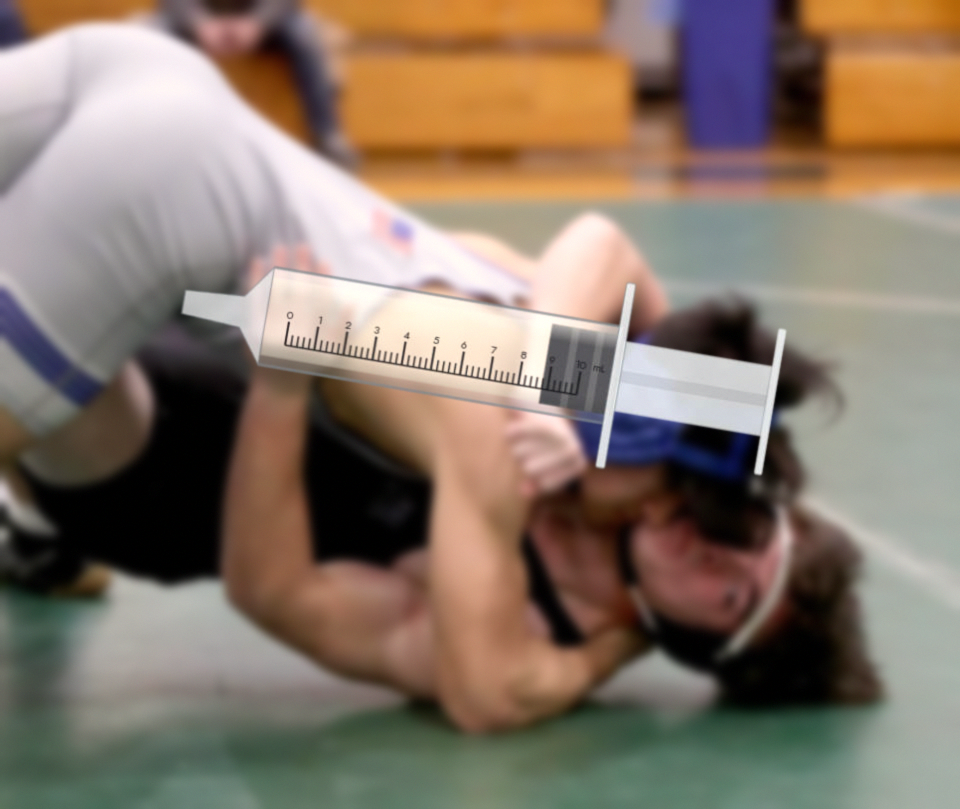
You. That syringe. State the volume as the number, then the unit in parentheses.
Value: 8.8 (mL)
